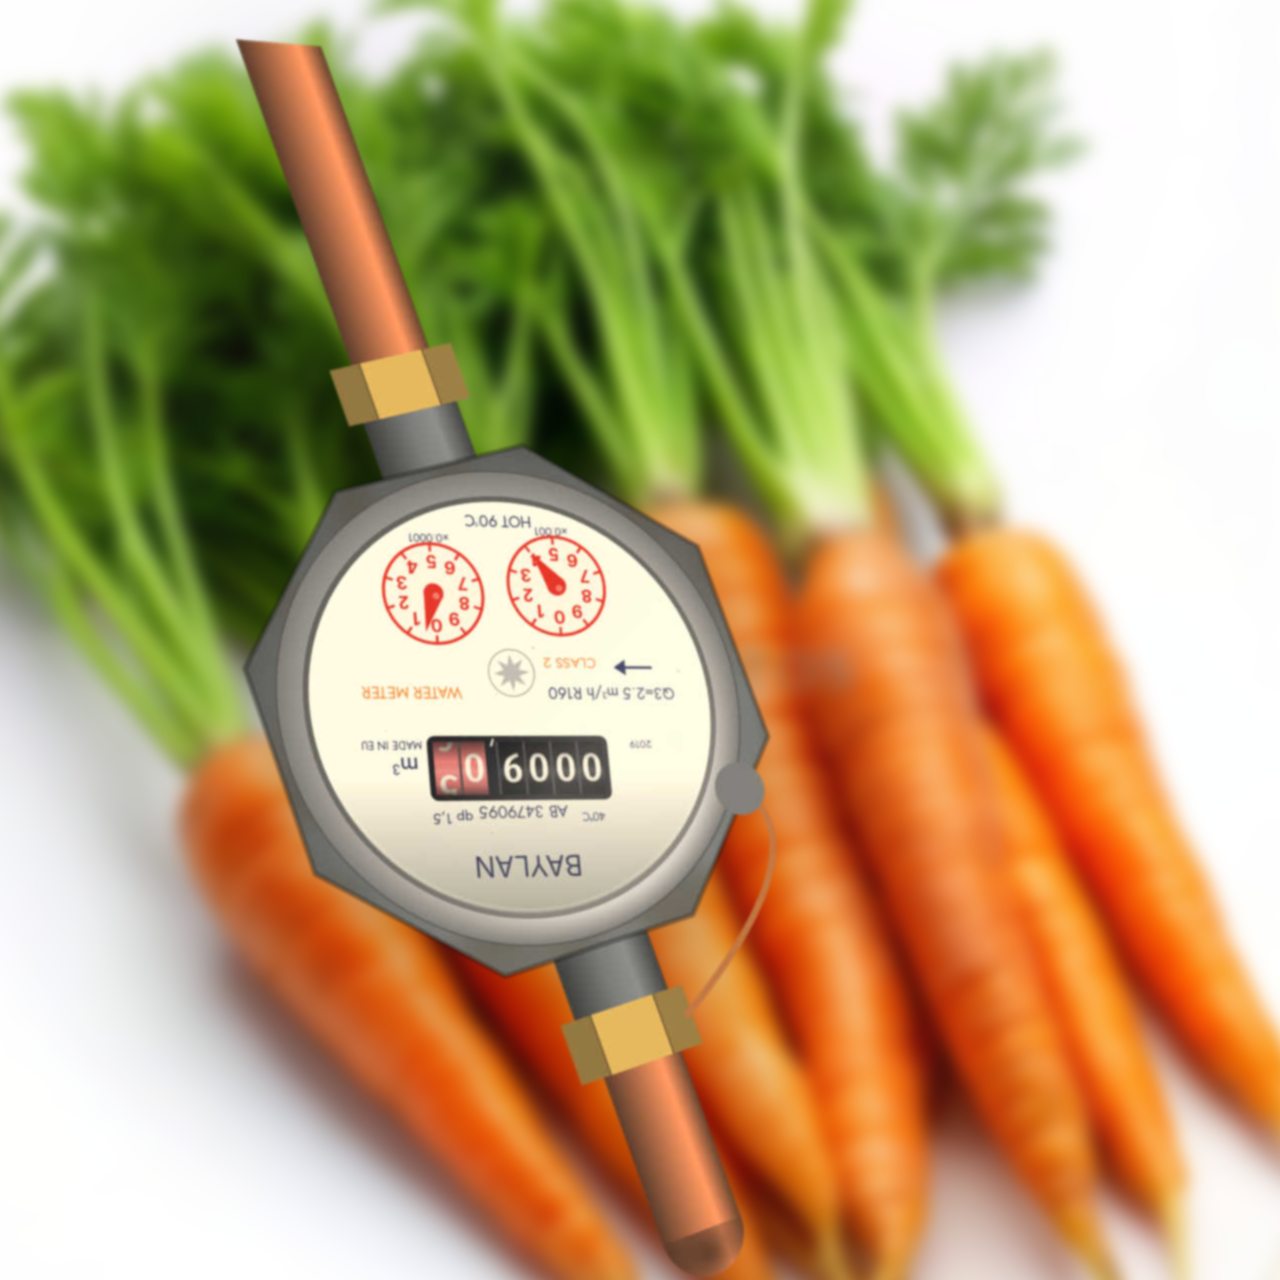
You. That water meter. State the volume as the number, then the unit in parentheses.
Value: 9.0540 (m³)
